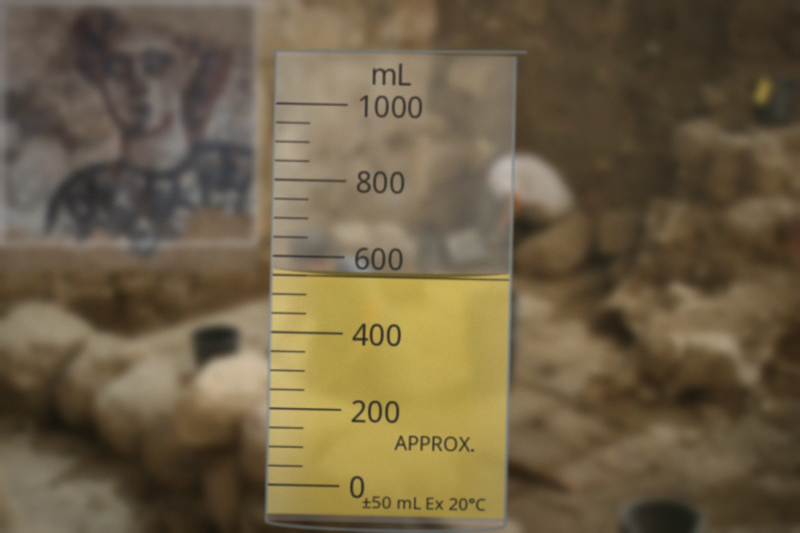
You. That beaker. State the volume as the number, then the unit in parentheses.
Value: 550 (mL)
